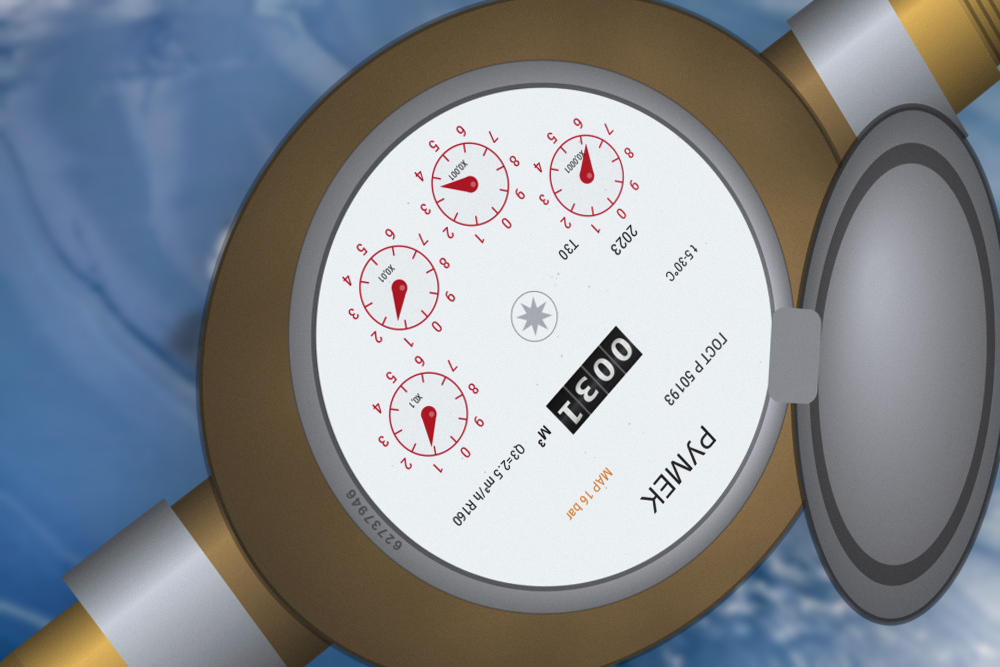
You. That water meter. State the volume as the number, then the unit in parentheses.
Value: 31.1136 (m³)
